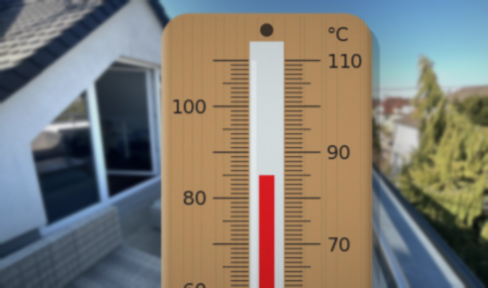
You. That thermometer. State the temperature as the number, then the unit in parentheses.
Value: 85 (°C)
